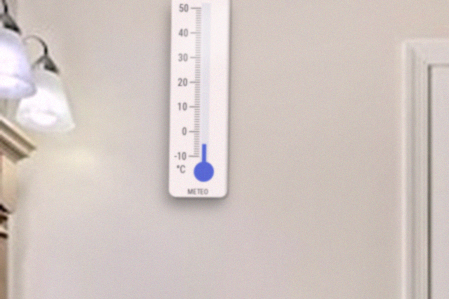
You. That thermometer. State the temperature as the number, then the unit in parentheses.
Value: -5 (°C)
